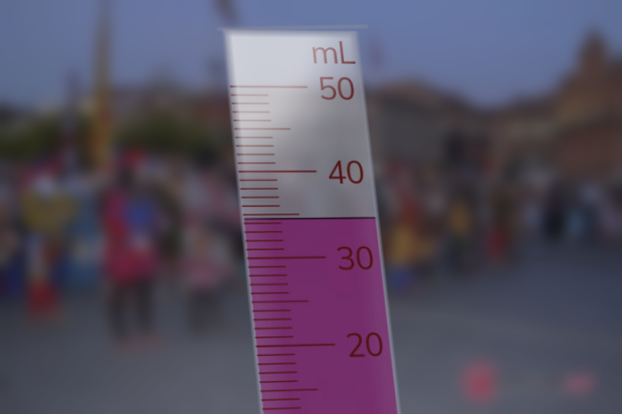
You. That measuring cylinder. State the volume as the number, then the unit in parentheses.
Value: 34.5 (mL)
